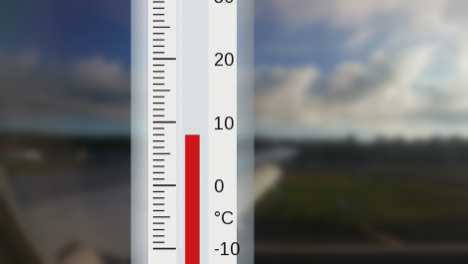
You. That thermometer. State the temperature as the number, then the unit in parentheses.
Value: 8 (°C)
